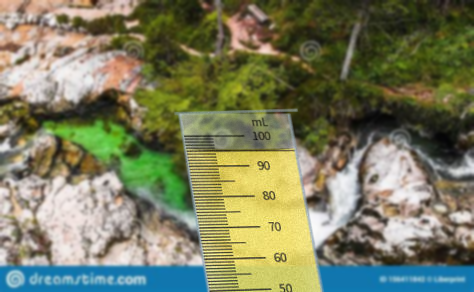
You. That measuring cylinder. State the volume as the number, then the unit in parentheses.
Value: 95 (mL)
